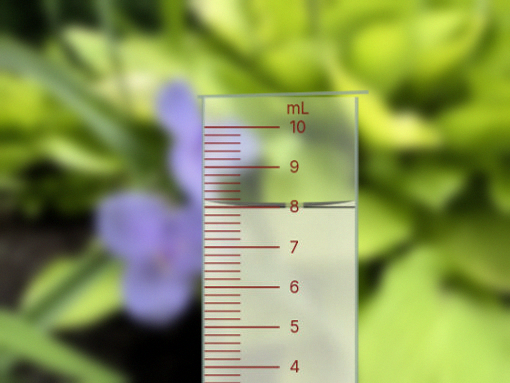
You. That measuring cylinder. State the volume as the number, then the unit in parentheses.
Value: 8 (mL)
